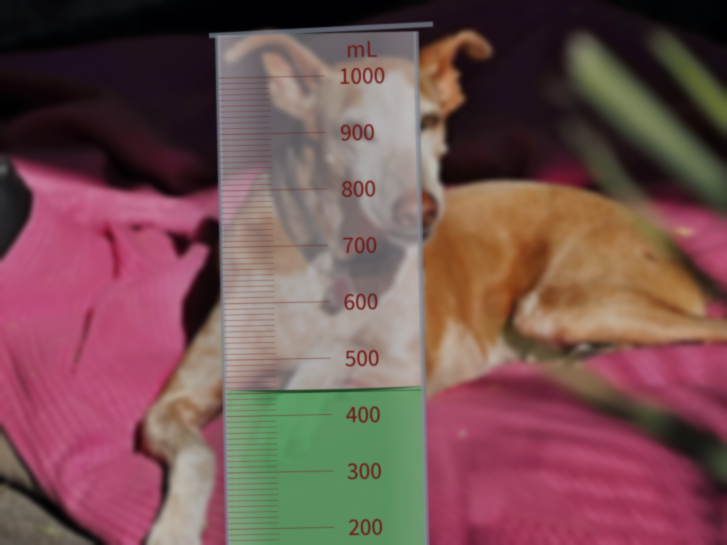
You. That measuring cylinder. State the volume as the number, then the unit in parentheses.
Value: 440 (mL)
